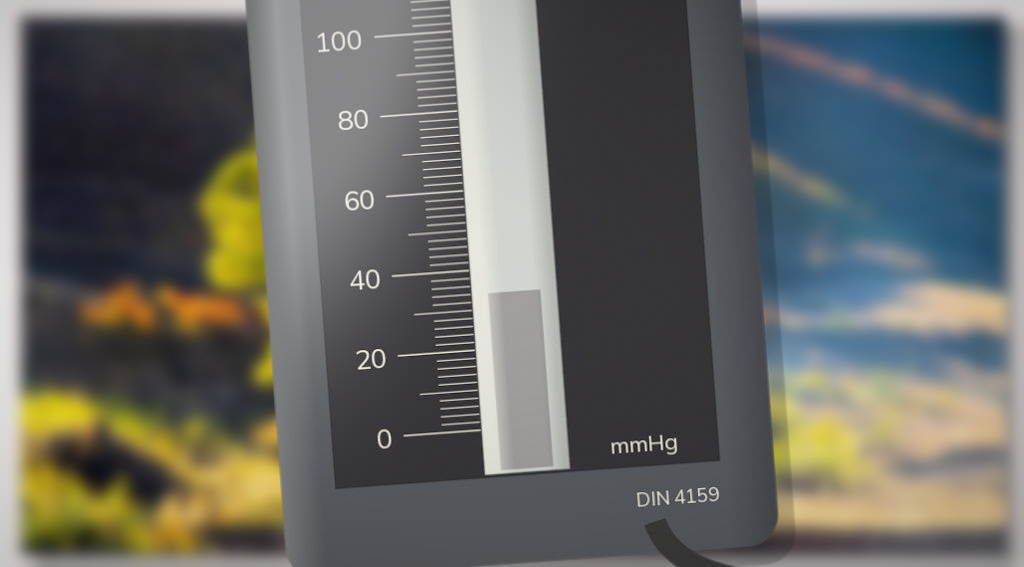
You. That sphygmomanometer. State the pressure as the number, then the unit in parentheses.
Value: 34 (mmHg)
